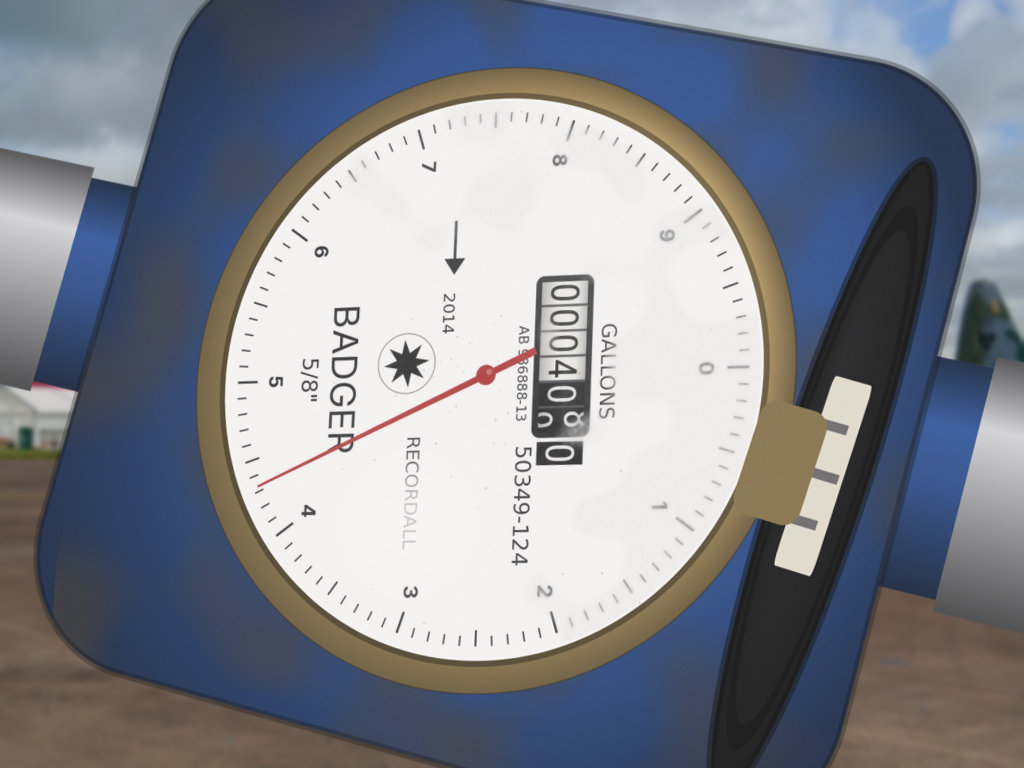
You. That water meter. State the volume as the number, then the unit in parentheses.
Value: 4084.3 (gal)
